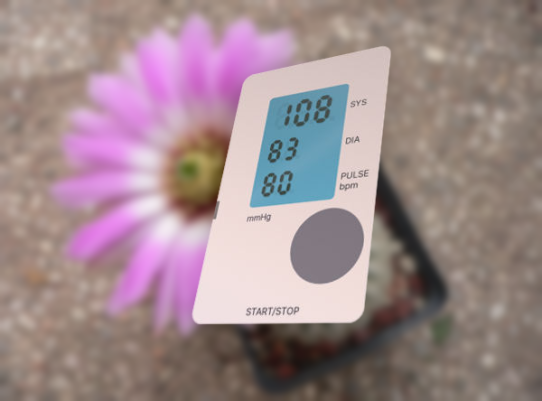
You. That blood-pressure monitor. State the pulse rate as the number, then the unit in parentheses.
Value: 80 (bpm)
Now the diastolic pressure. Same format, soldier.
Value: 83 (mmHg)
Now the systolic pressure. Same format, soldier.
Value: 108 (mmHg)
